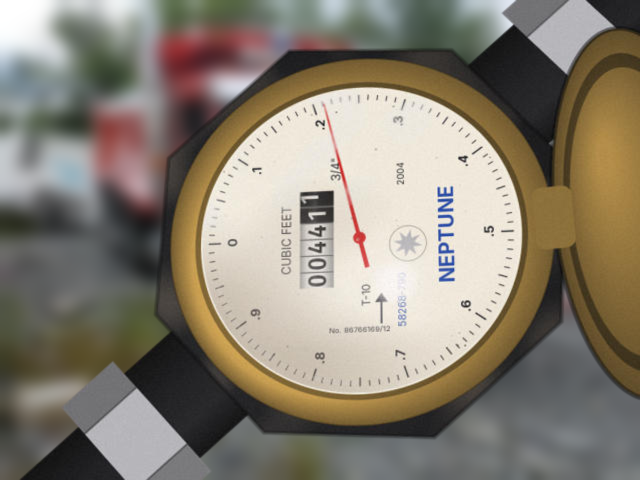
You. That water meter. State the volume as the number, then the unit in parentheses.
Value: 4411.21 (ft³)
